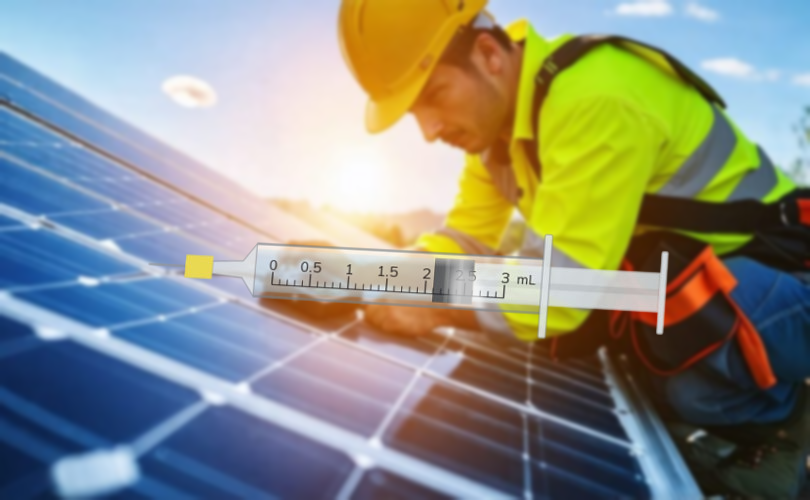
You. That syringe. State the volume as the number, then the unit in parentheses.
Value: 2.1 (mL)
